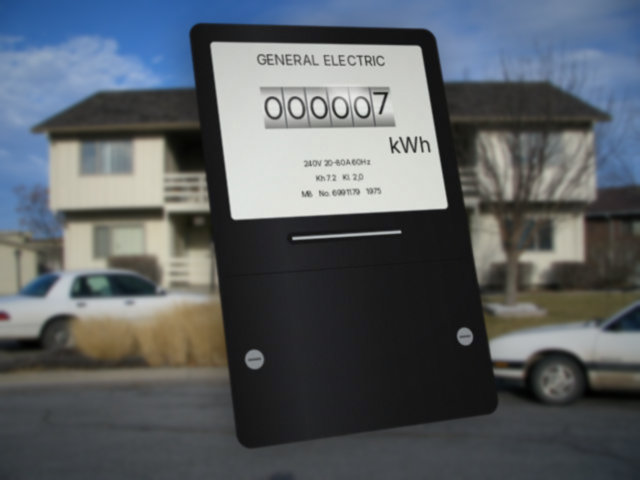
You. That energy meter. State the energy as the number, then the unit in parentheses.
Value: 7 (kWh)
